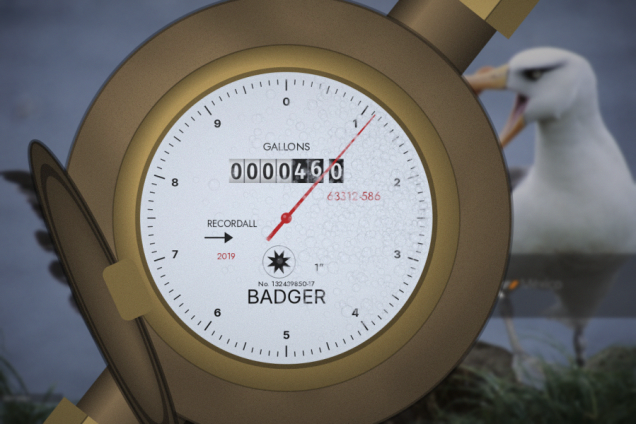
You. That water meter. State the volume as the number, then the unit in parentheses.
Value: 461.1 (gal)
